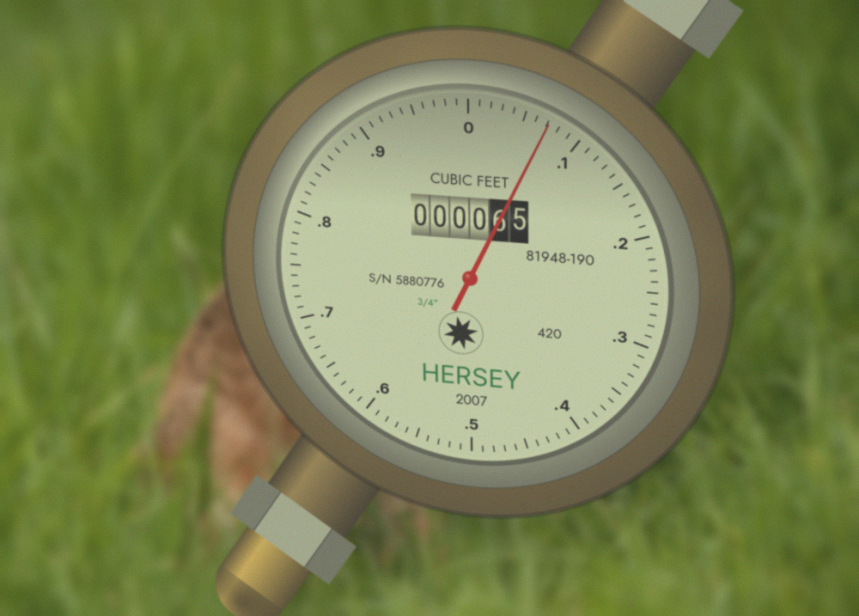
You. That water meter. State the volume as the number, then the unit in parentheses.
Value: 65.07 (ft³)
